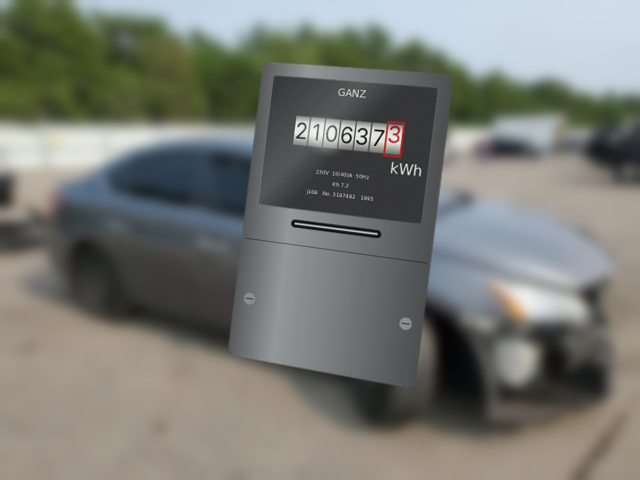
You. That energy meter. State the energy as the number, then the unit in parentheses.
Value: 210637.3 (kWh)
